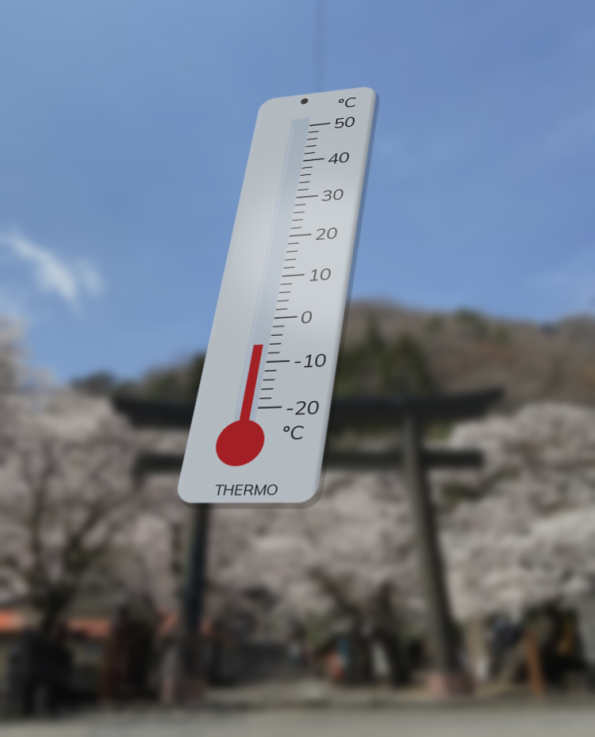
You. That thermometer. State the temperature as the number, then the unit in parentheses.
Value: -6 (°C)
